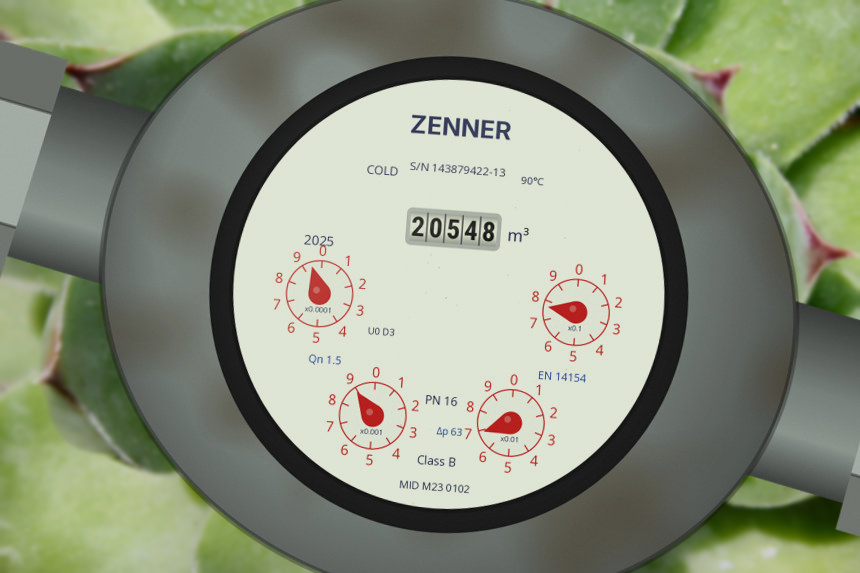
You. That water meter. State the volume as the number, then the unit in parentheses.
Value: 20548.7689 (m³)
